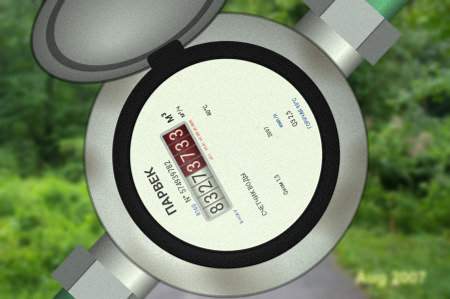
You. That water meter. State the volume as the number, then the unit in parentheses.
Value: 8327.3733 (m³)
